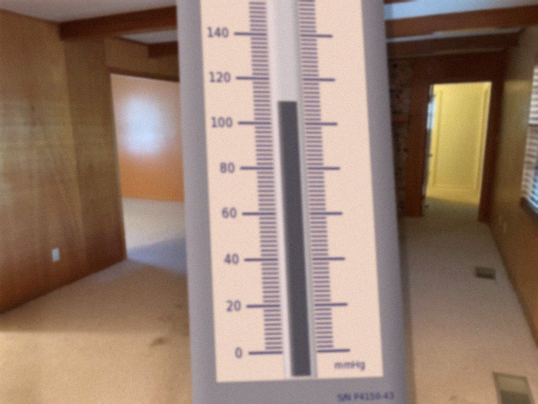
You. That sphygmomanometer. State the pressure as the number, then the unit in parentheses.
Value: 110 (mmHg)
